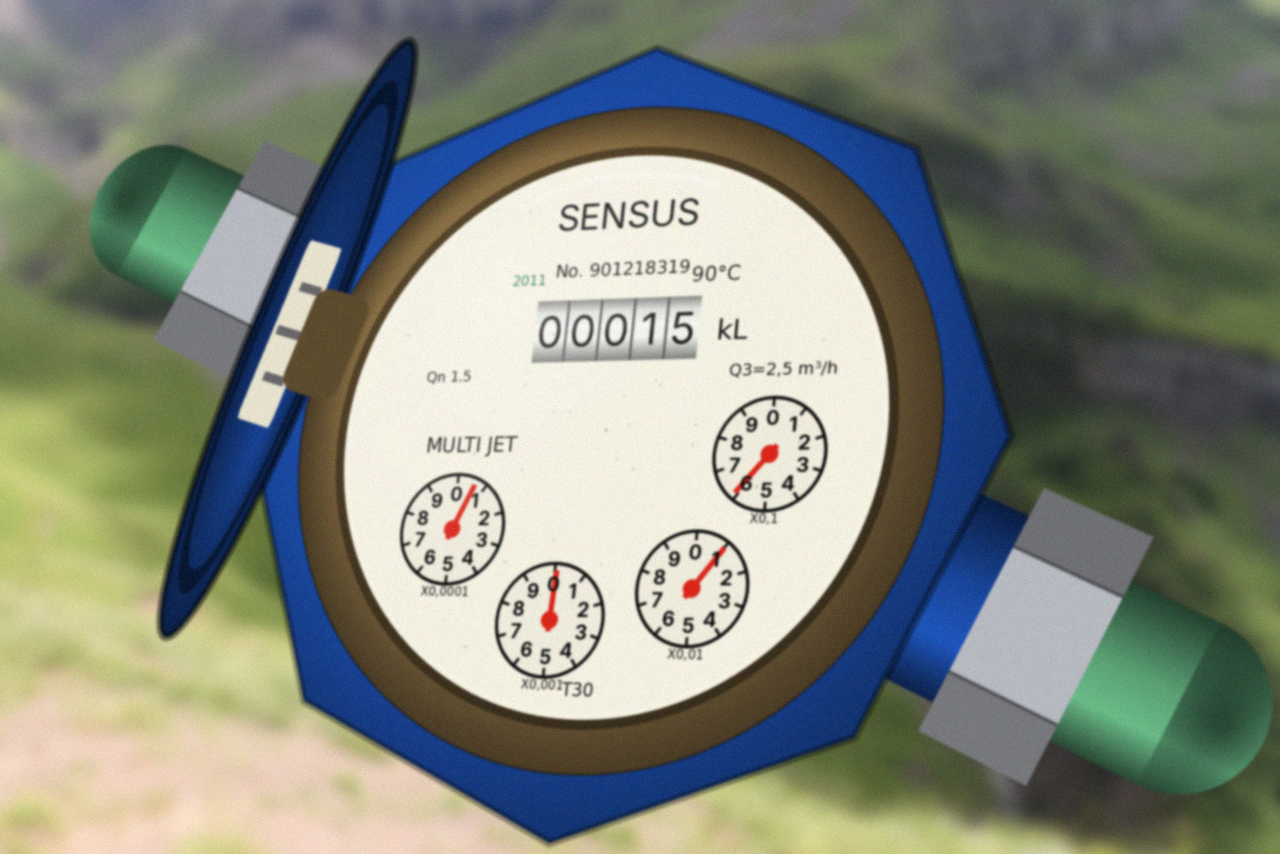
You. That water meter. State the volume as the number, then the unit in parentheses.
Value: 15.6100 (kL)
